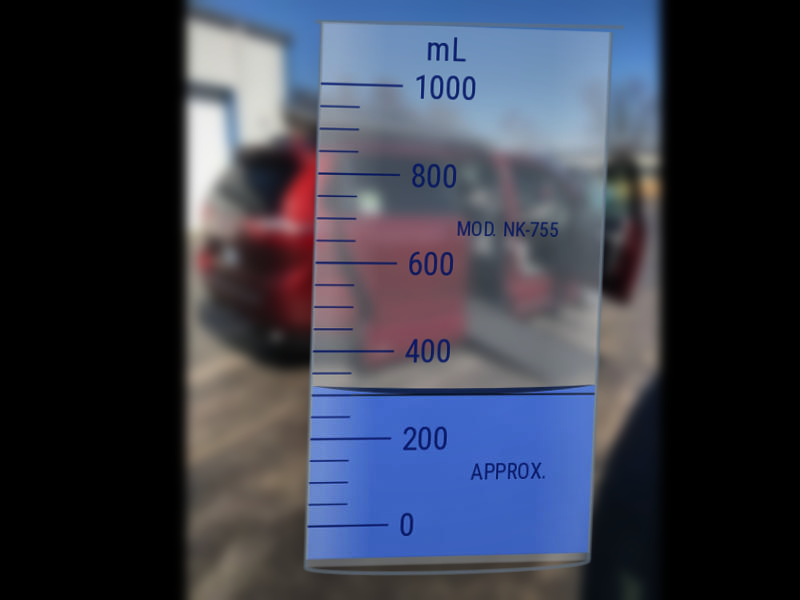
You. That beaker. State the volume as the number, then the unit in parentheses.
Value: 300 (mL)
